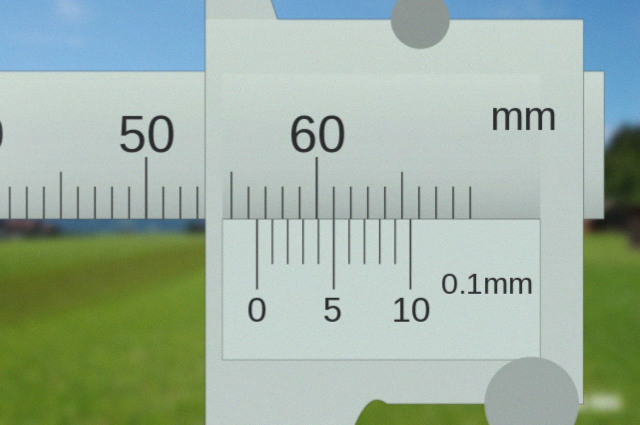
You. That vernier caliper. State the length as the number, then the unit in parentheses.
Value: 56.5 (mm)
